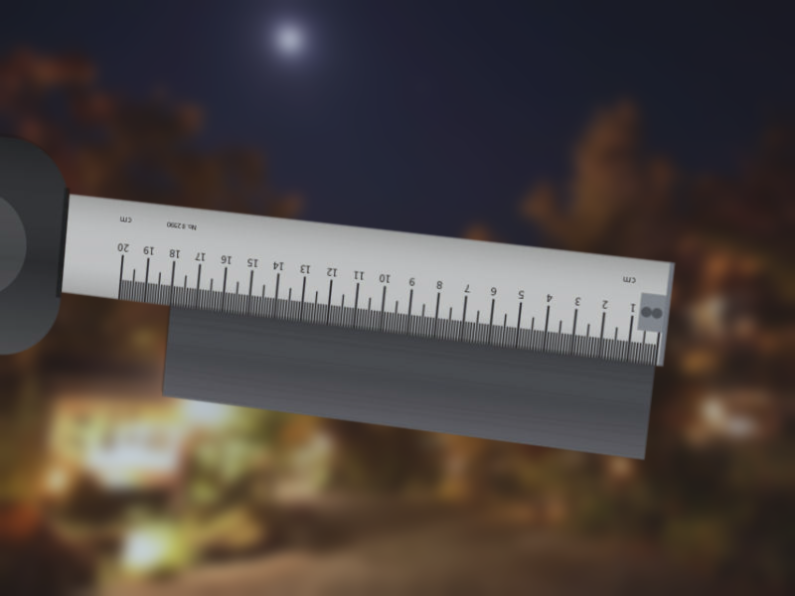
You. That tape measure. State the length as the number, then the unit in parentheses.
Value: 18 (cm)
